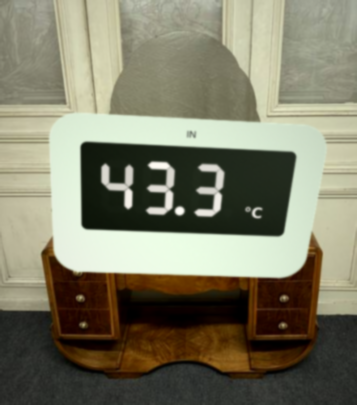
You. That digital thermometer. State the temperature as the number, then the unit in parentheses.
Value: 43.3 (°C)
